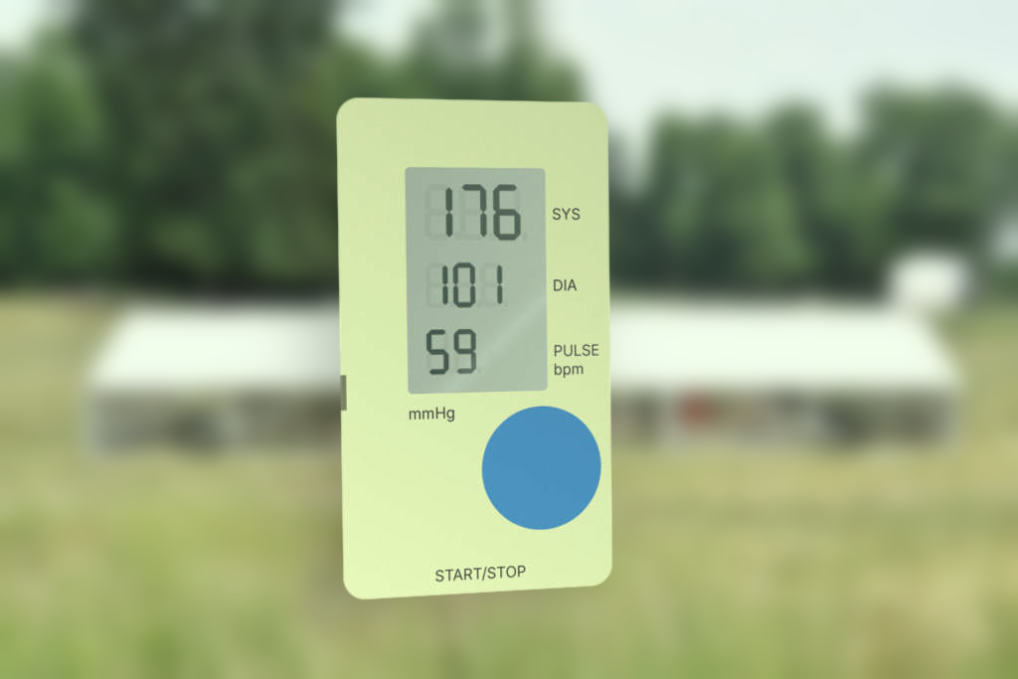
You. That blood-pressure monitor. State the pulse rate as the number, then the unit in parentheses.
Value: 59 (bpm)
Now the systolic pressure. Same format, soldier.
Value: 176 (mmHg)
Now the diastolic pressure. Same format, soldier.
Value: 101 (mmHg)
